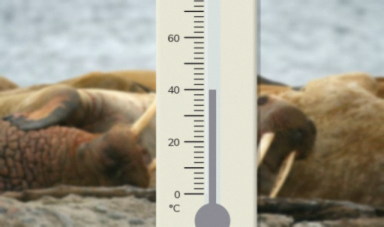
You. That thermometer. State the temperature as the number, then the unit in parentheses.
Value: 40 (°C)
